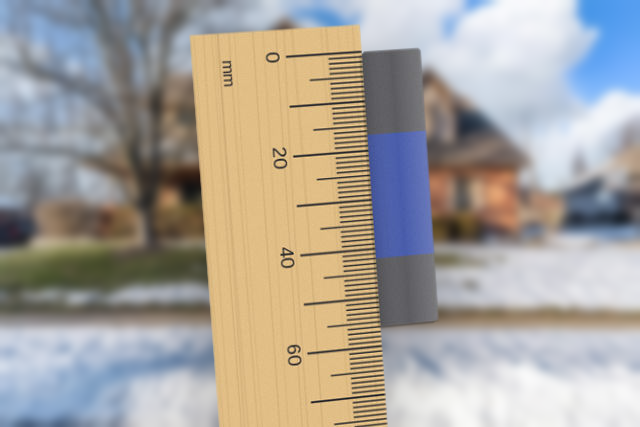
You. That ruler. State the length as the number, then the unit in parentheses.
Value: 56 (mm)
